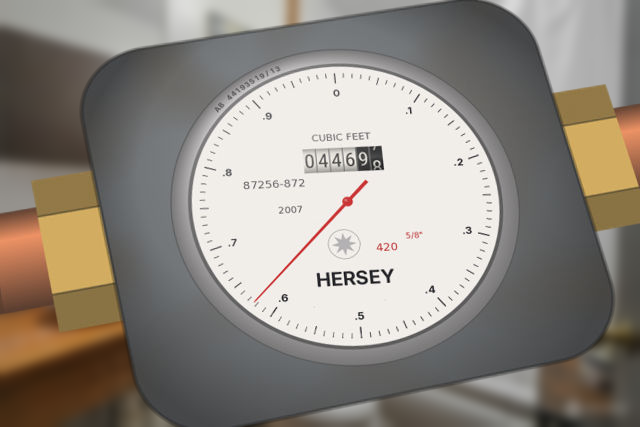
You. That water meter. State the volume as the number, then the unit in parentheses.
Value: 44697.62 (ft³)
